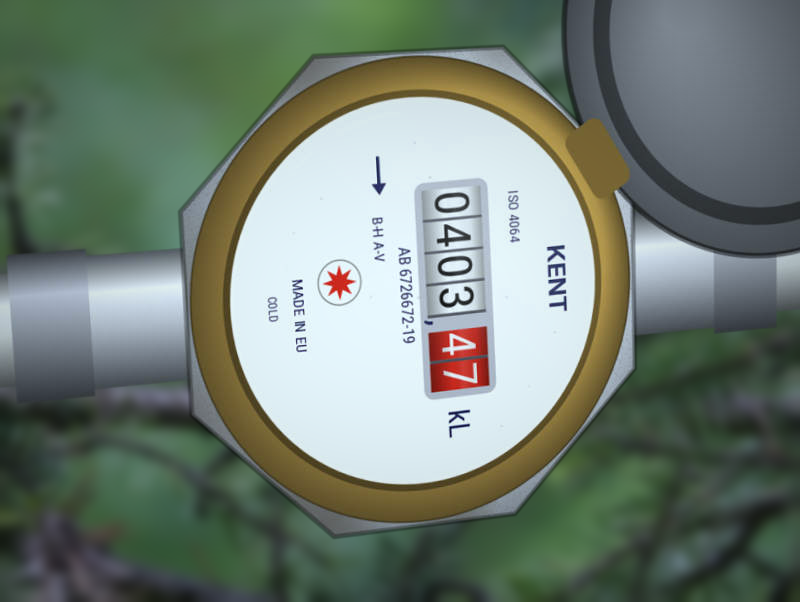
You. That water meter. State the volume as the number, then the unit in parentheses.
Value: 403.47 (kL)
